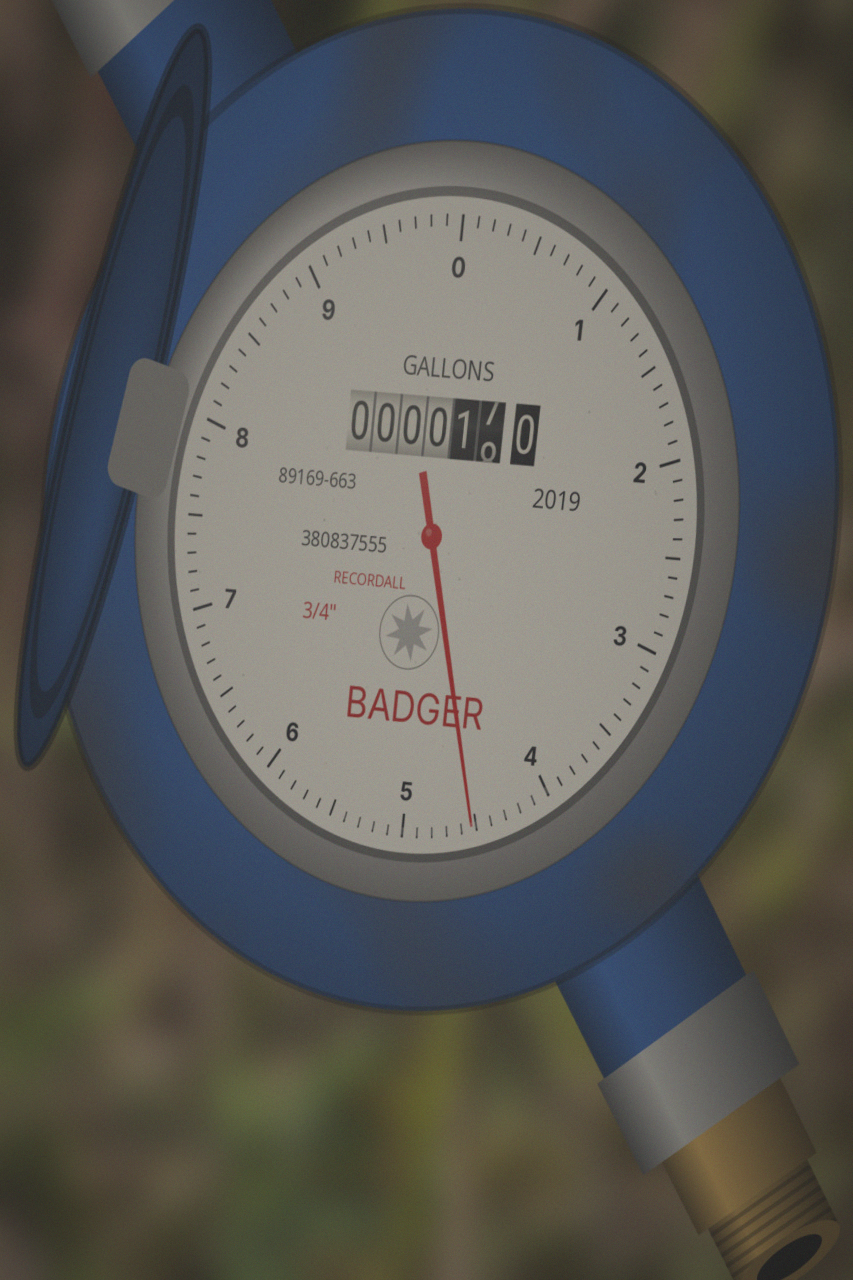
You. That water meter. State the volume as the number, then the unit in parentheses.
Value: 174.5 (gal)
